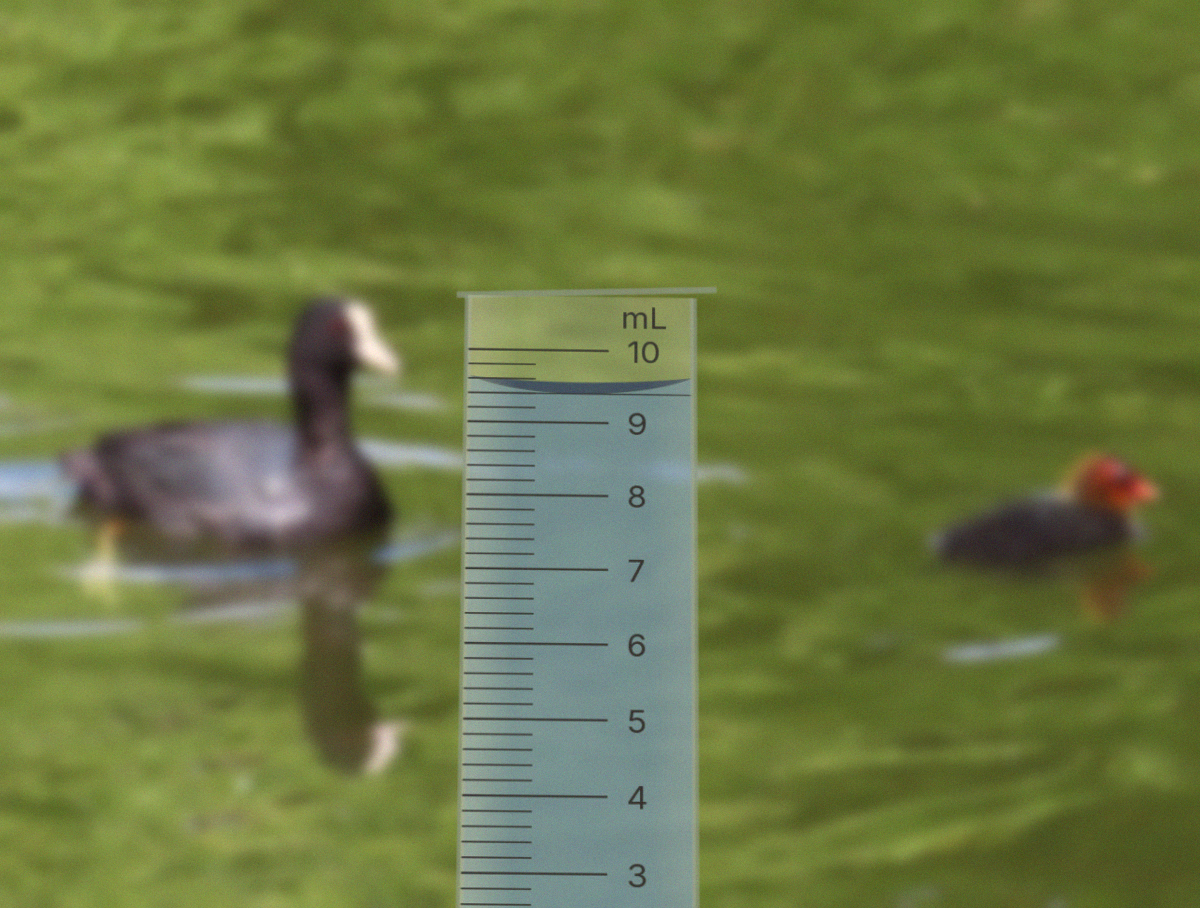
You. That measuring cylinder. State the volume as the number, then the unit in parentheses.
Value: 9.4 (mL)
